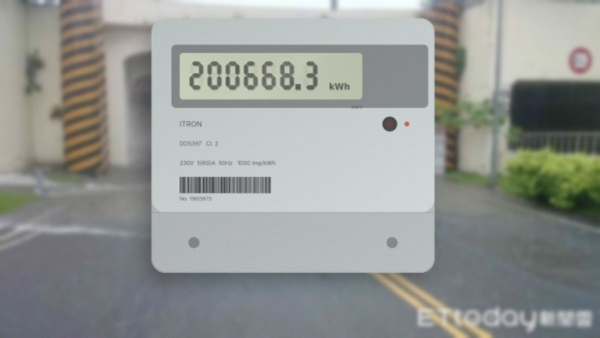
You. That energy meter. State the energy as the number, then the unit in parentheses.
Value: 200668.3 (kWh)
